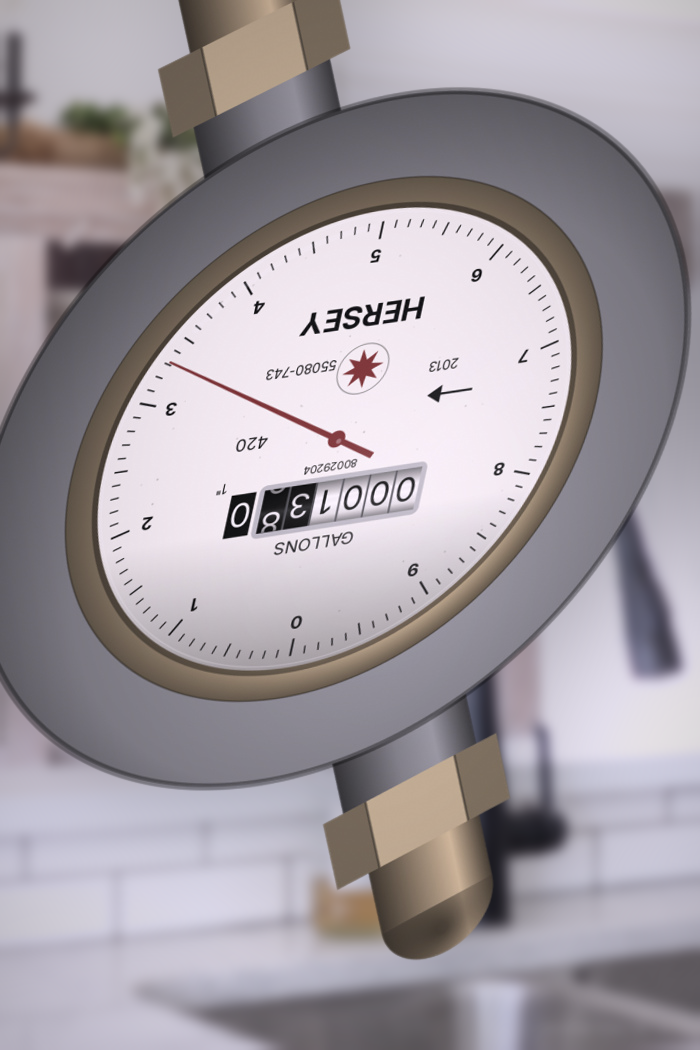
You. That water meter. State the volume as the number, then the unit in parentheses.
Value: 1383.3 (gal)
